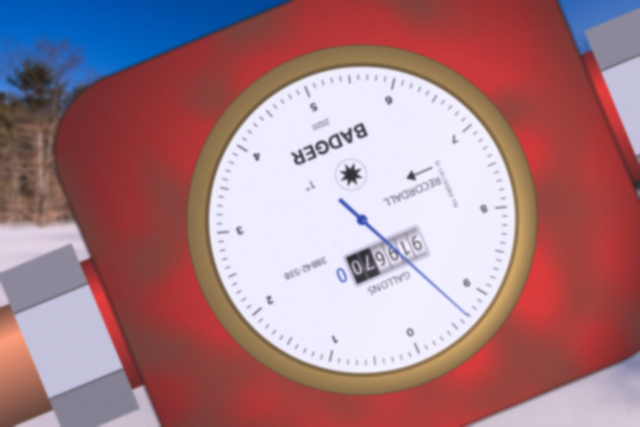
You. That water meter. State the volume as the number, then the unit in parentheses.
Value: 9196699.3 (gal)
